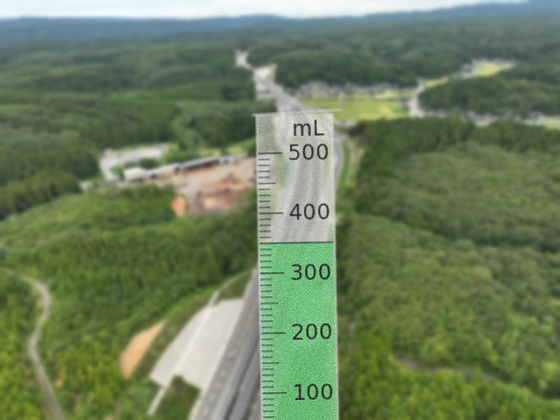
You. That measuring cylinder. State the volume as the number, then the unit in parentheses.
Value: 350 (mL)
